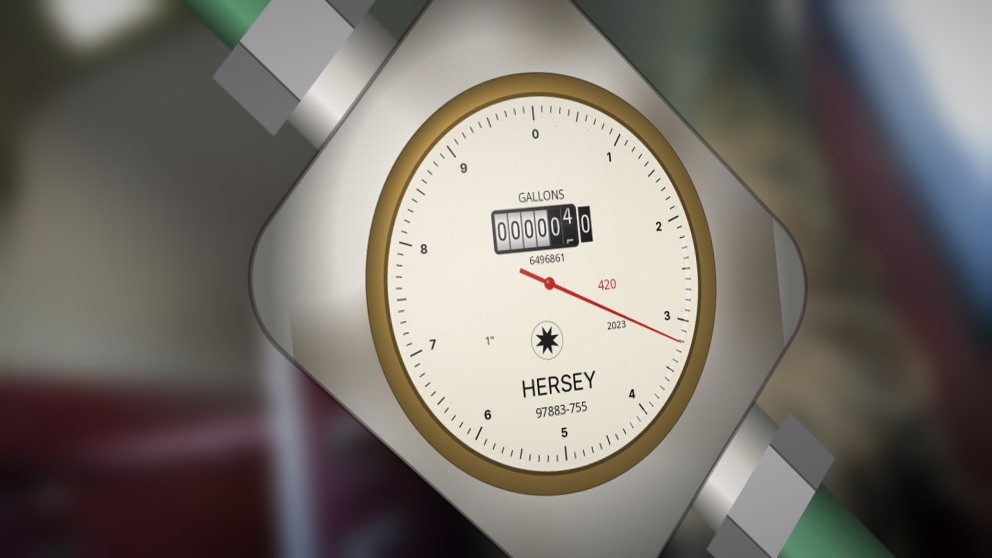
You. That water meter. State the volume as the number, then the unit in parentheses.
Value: 43.2 (gal)
